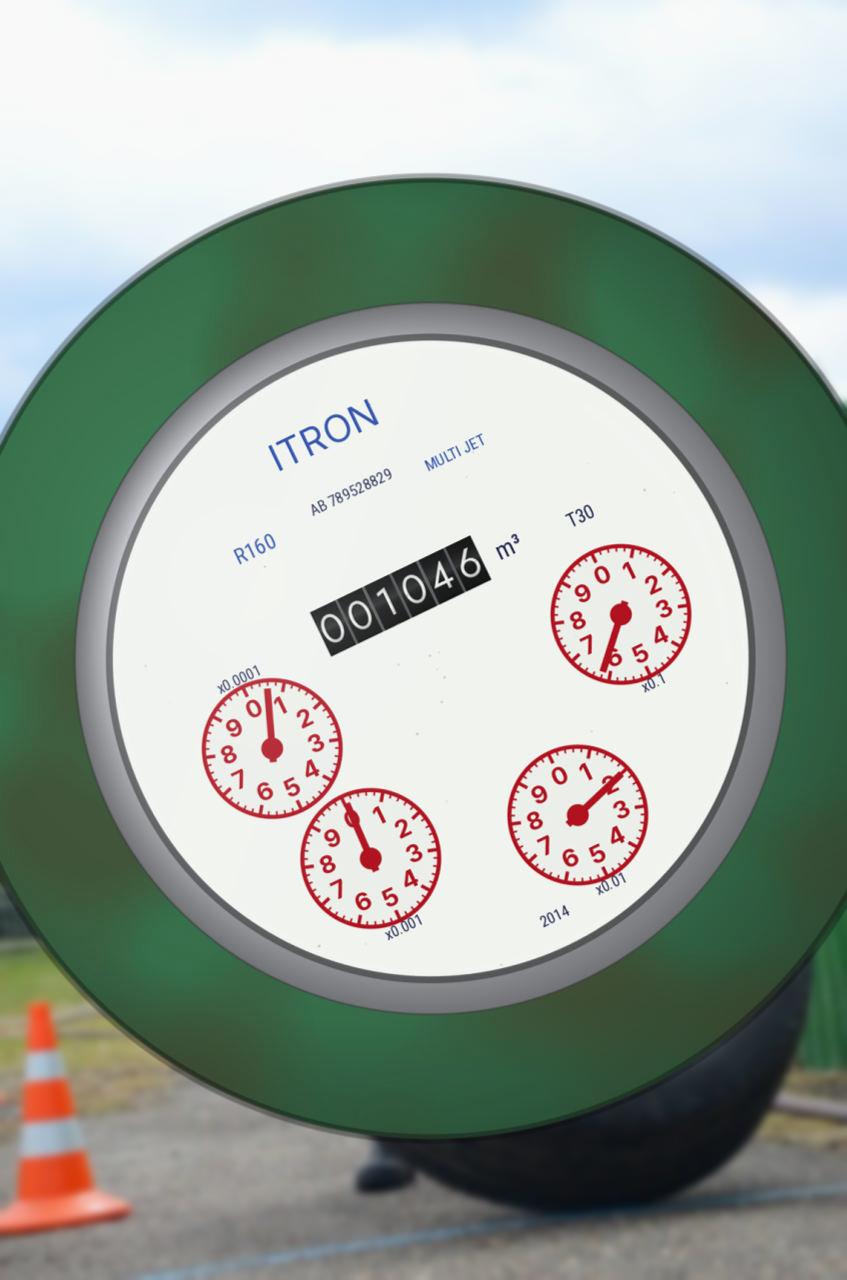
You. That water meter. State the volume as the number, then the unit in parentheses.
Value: 1046.6200 (m³)
